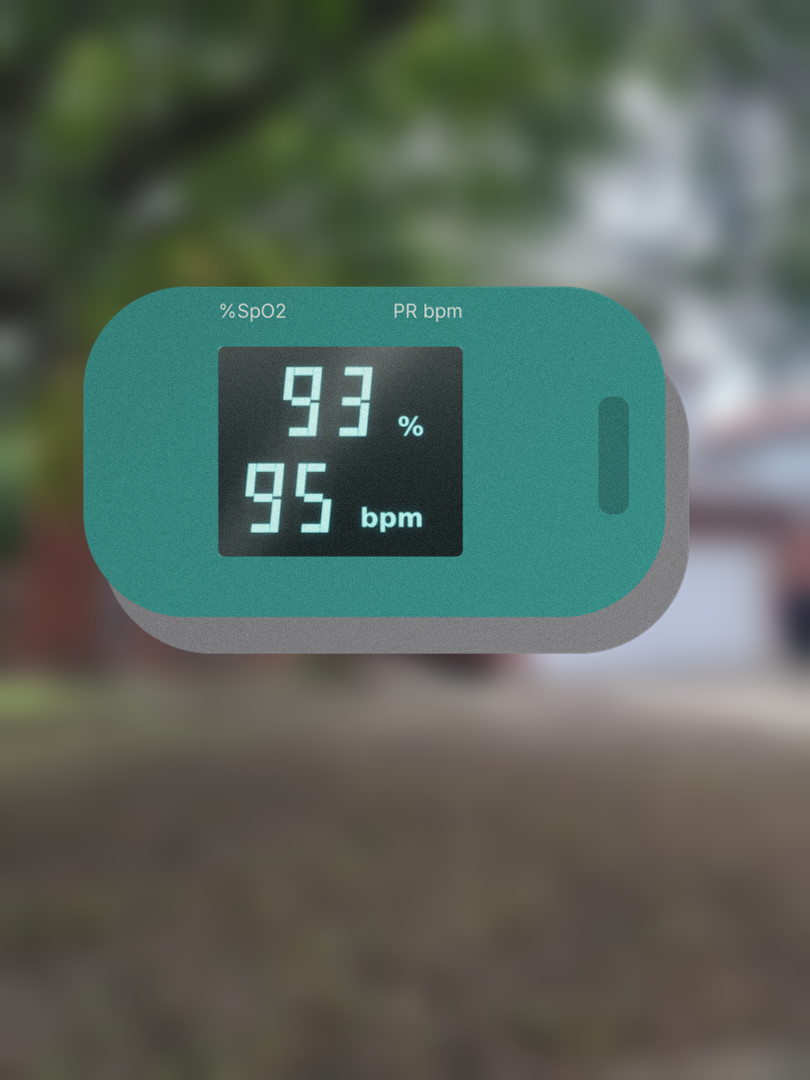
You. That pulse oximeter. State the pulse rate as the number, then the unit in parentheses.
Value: 95 (bpm)
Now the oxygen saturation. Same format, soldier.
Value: 93 (%)
